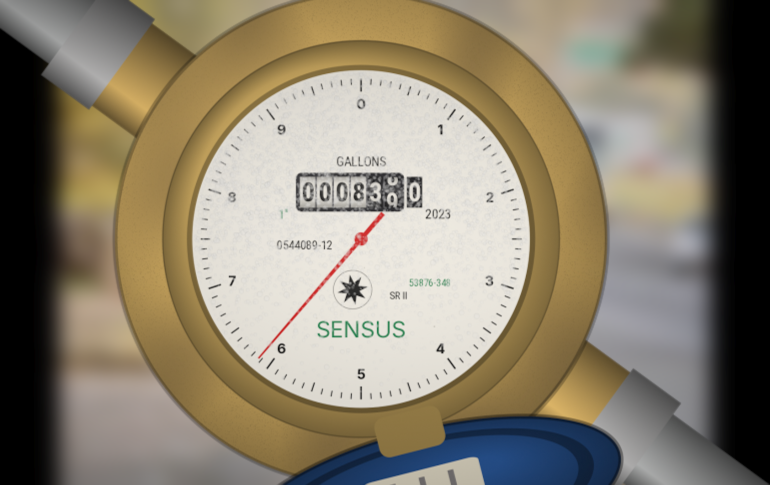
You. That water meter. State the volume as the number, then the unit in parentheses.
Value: 8386.1 (gal)
